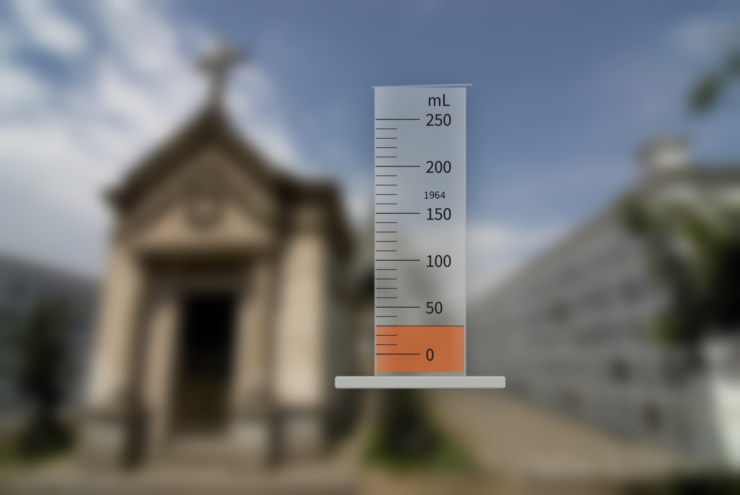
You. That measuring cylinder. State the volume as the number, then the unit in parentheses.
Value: 30 (mL)
